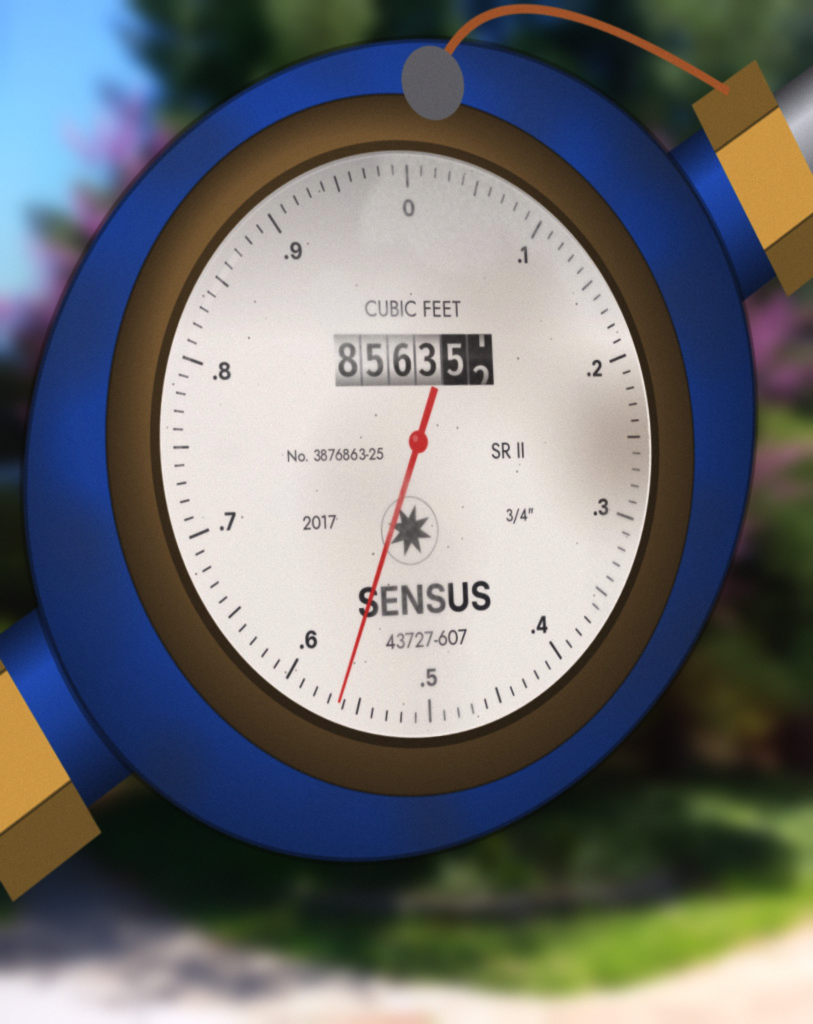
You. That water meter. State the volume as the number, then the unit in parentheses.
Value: 856351.56 (ft³)
